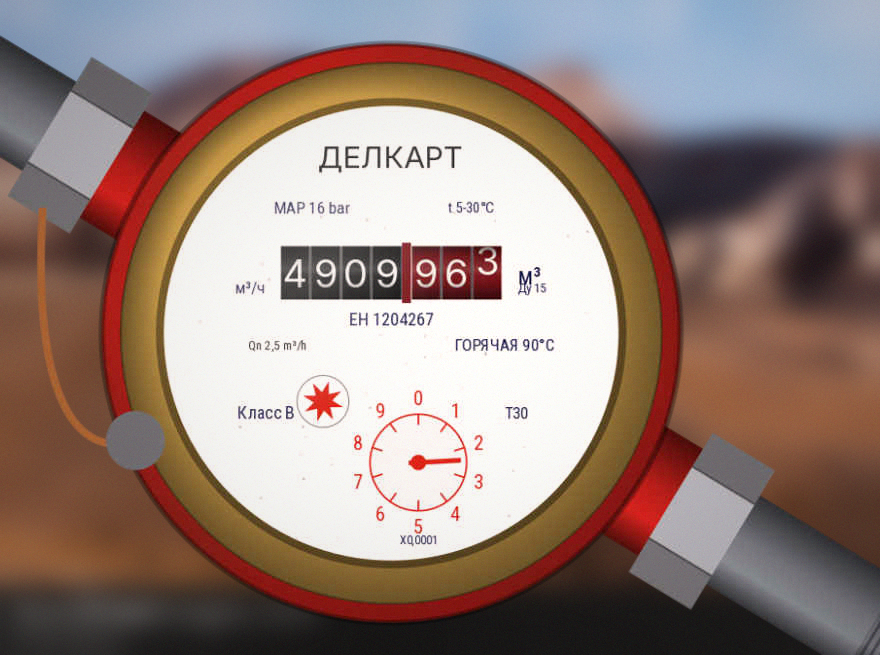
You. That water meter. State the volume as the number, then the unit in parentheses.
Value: 4909.9632 (m³)
